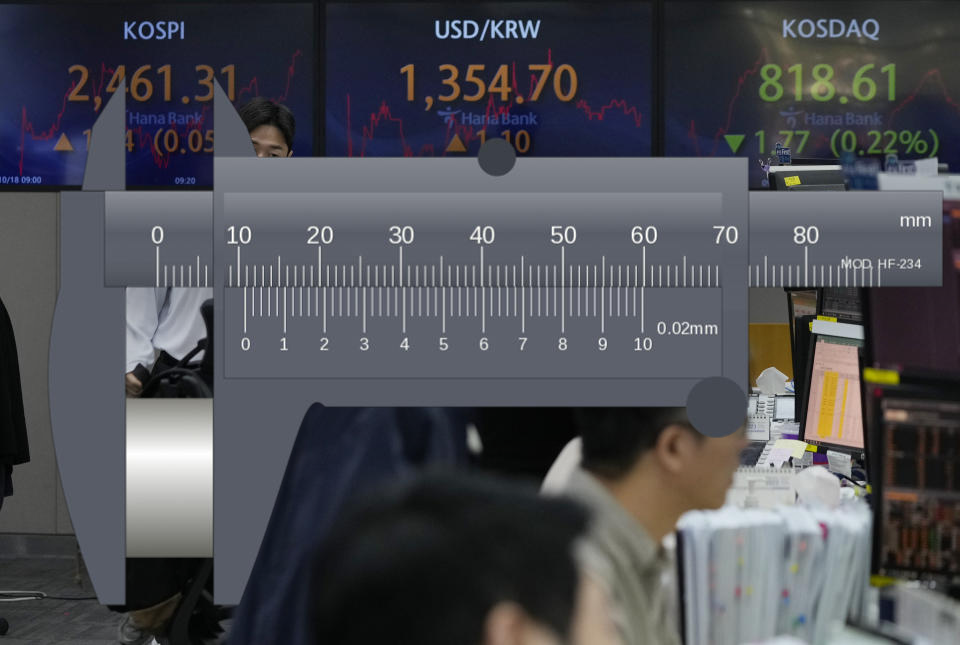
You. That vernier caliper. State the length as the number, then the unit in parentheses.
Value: 10.8 (mm)
